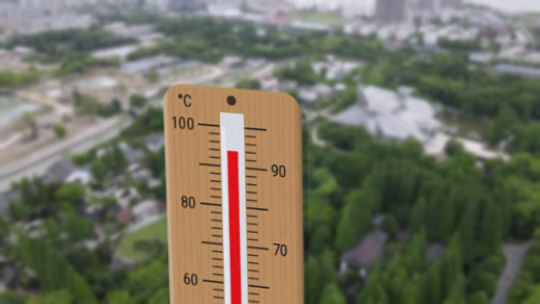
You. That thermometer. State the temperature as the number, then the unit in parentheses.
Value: 94 (°C)
